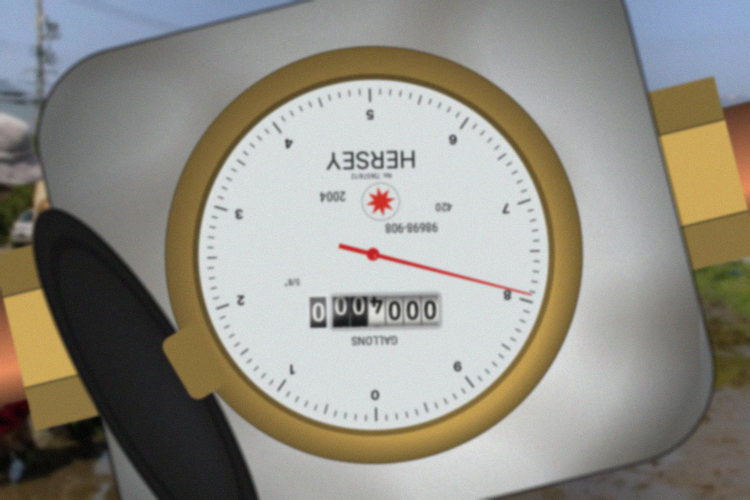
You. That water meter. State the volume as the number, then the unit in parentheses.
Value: 3997.9 (gal)
